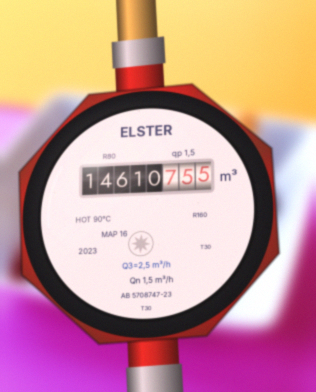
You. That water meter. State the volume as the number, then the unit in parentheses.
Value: 14610.755 (m³)
